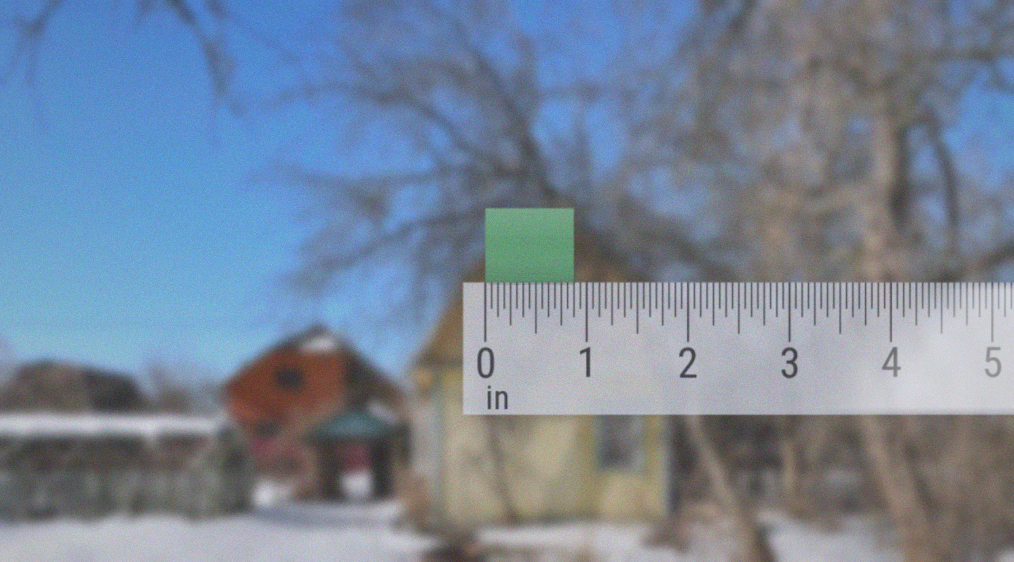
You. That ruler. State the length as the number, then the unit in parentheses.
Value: 0.875 (in)
